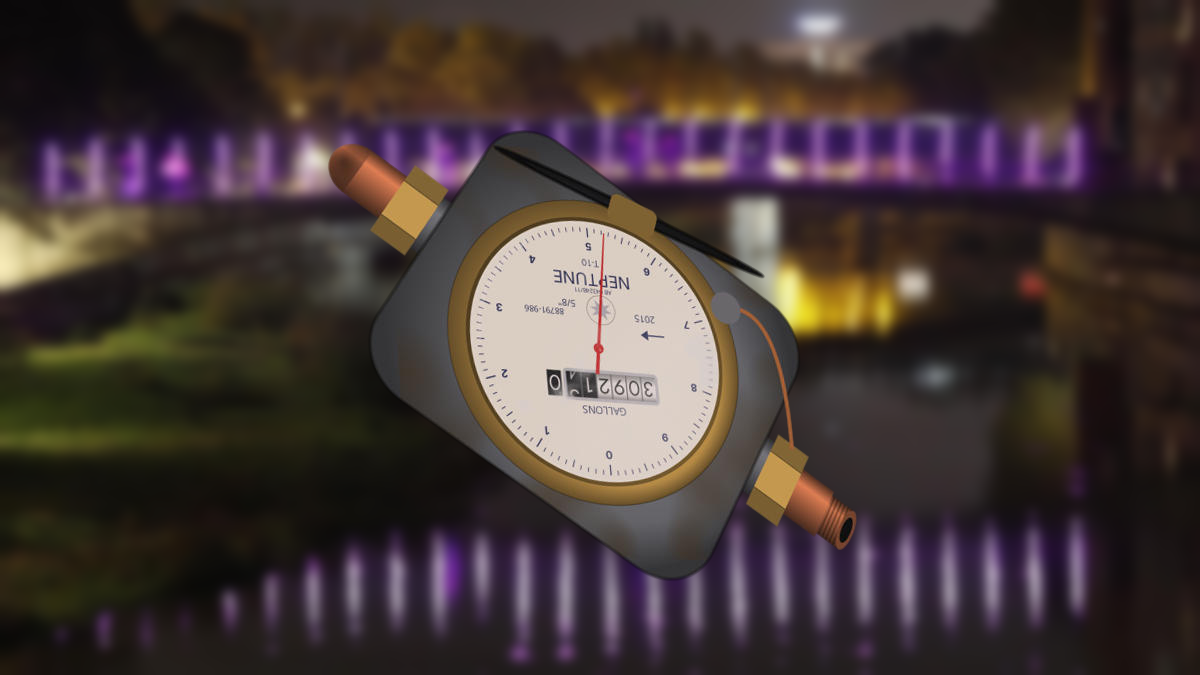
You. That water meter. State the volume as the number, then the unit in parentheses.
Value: 3092135.2 (gal)
